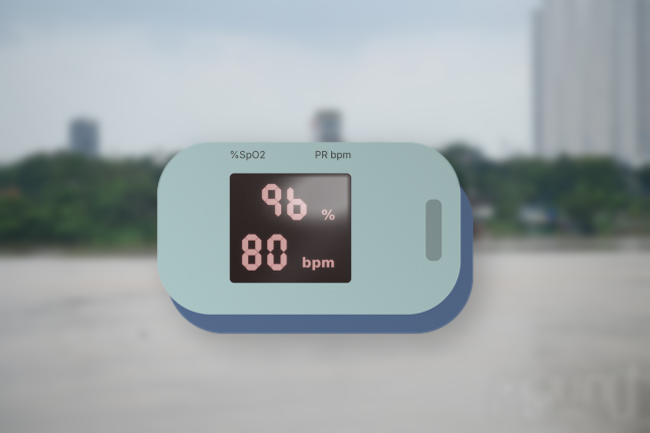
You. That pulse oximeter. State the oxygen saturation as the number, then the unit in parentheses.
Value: 96 (%)
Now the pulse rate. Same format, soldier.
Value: 80 (bpm)
